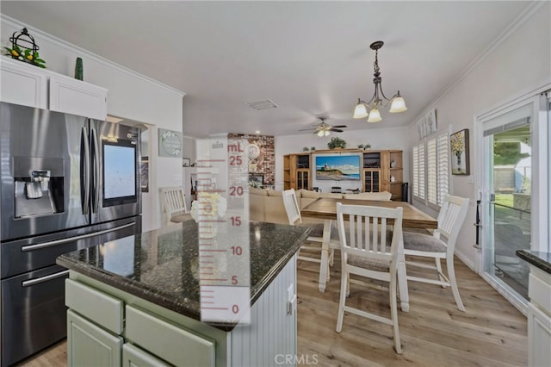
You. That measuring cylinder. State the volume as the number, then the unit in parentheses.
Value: 4 (mL)
